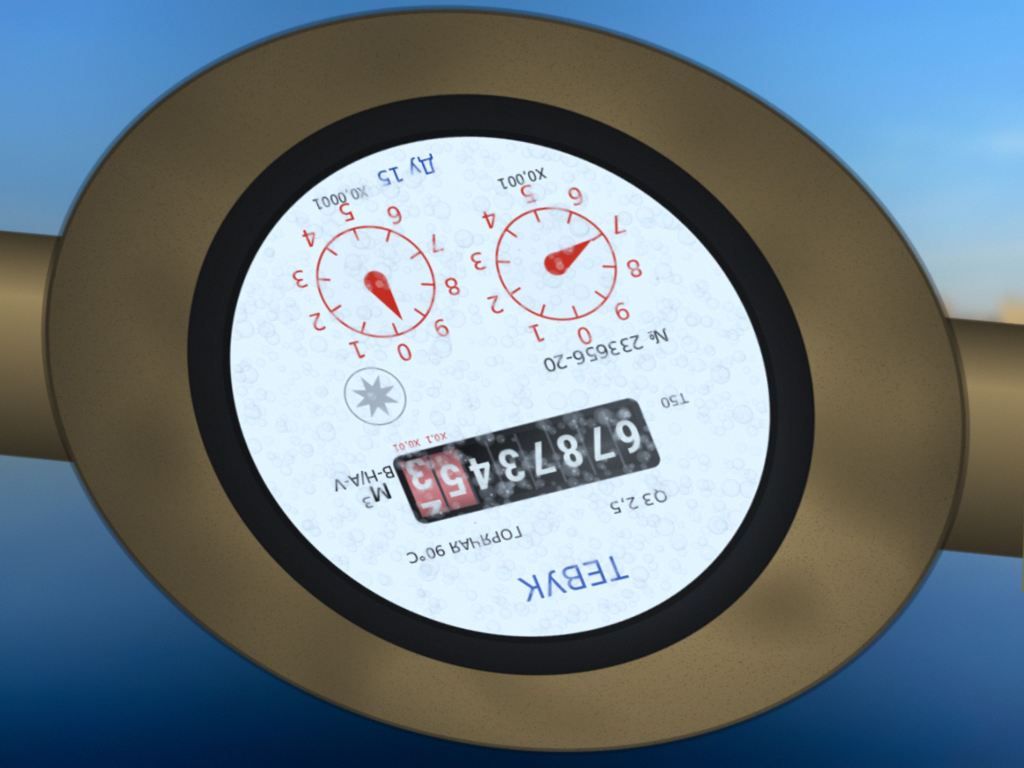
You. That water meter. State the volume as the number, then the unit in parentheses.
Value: 678734.5269 (m³)
